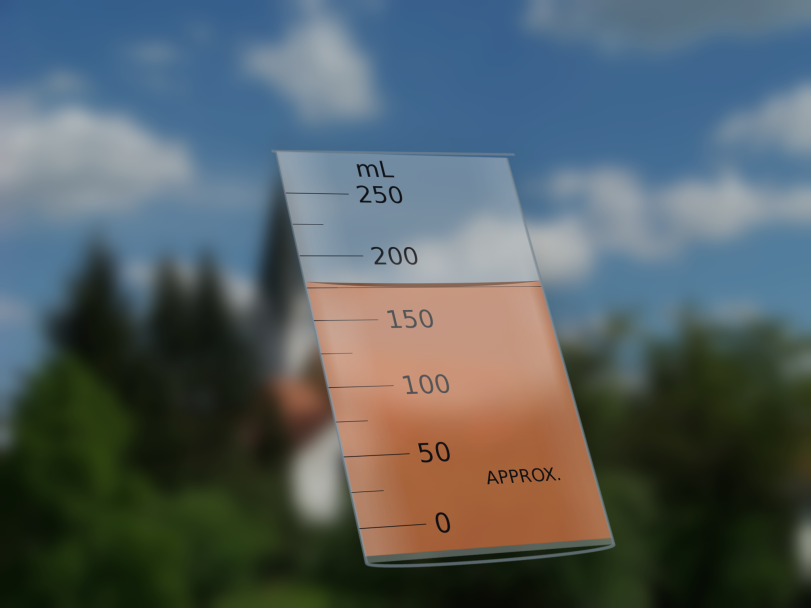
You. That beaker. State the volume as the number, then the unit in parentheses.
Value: 175 (mL)
